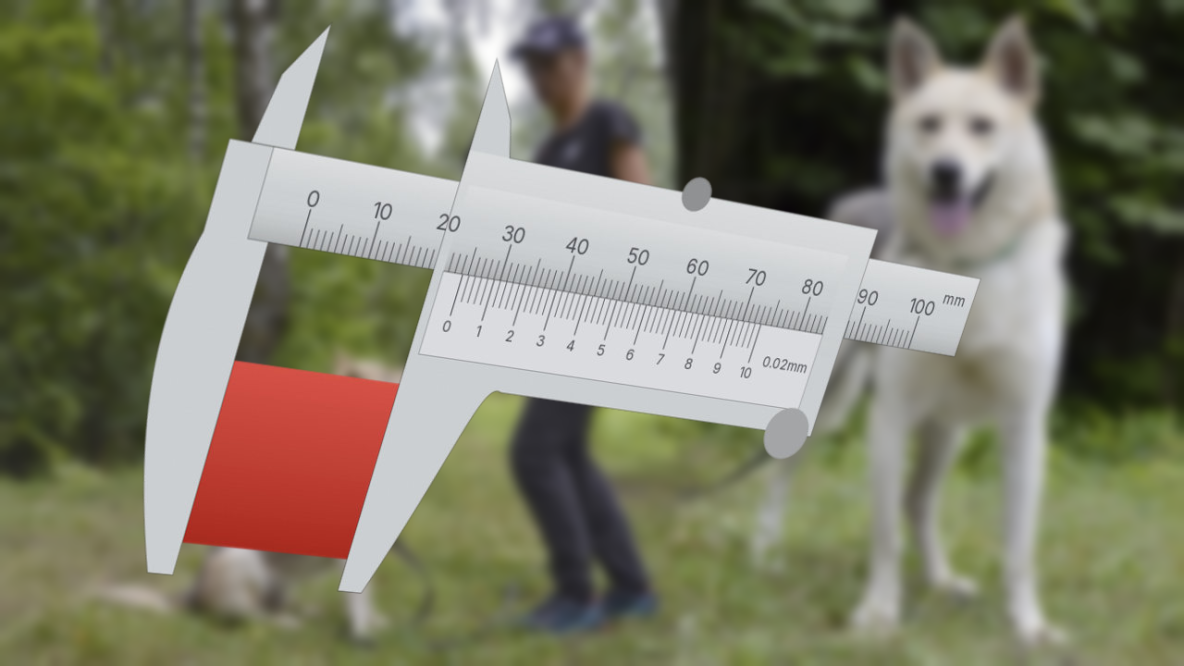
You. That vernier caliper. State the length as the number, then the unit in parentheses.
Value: 24.2 (mm)
